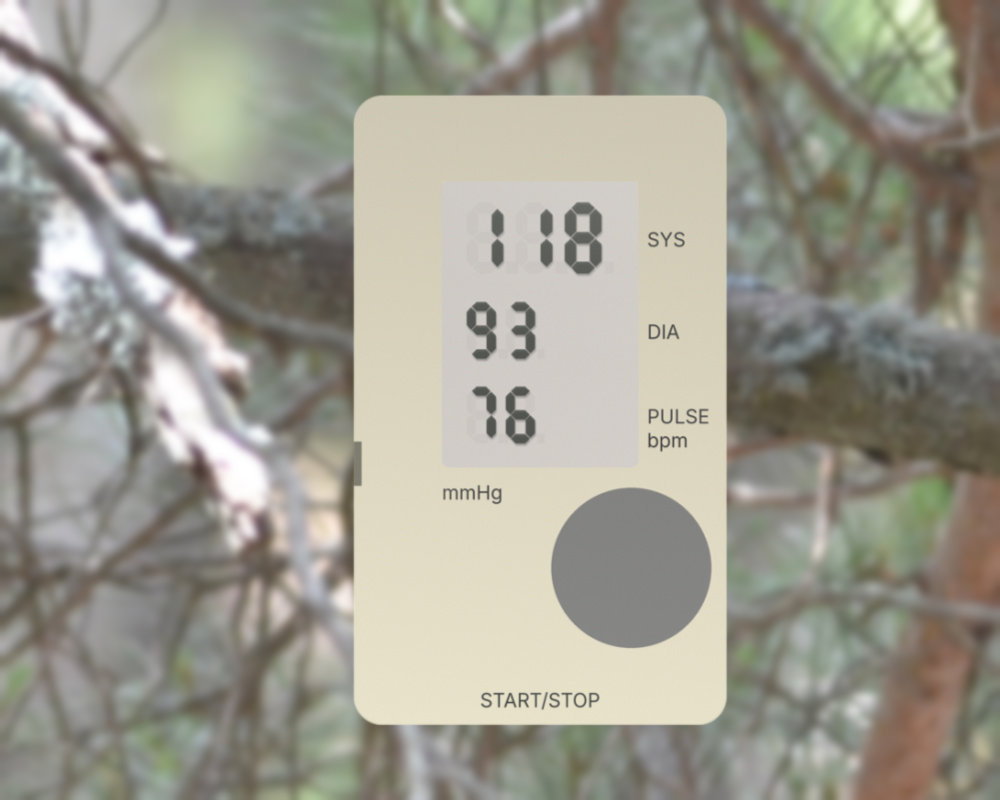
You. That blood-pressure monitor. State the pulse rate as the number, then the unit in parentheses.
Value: 76 (bpm)
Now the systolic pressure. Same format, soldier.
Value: 118 (mmHg)
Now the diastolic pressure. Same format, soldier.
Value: 93 (mmHg)
